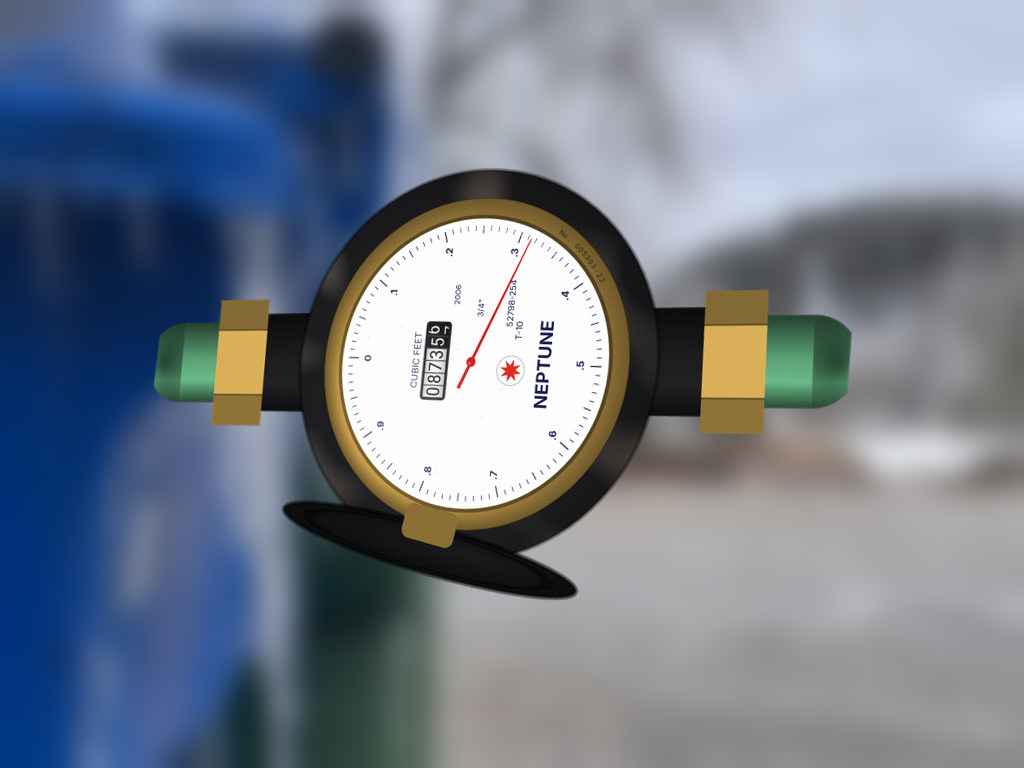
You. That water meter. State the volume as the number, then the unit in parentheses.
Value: 87356.31 (ft³)
